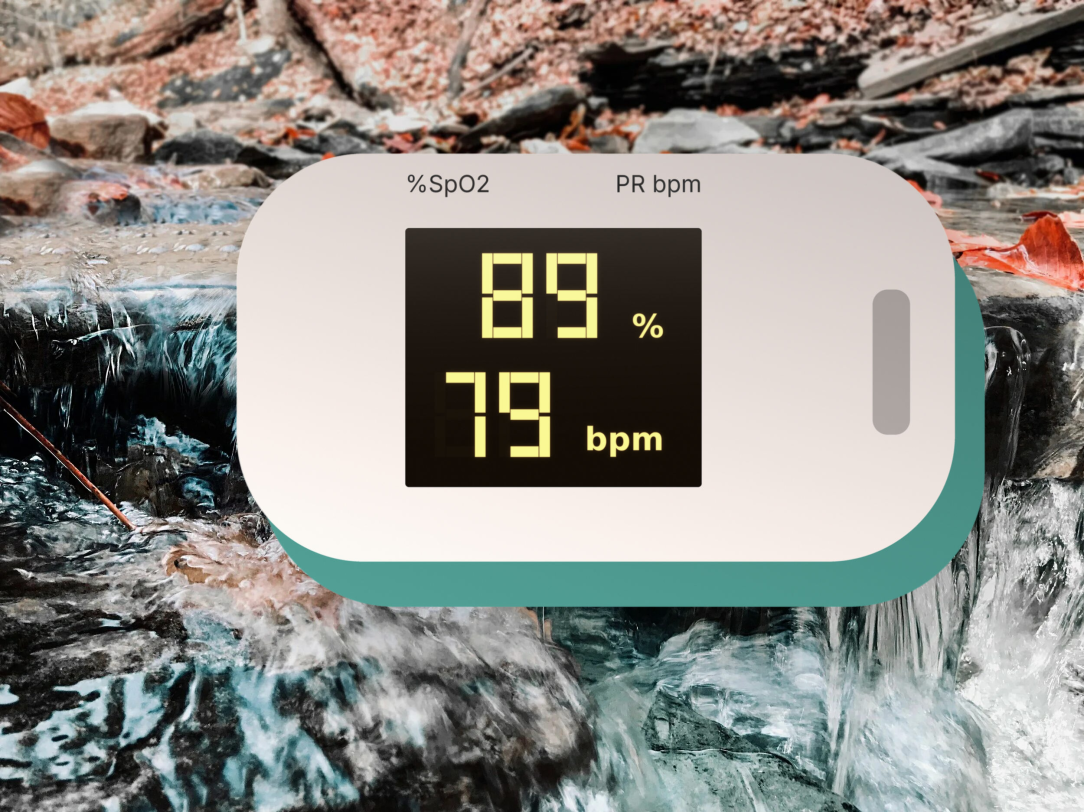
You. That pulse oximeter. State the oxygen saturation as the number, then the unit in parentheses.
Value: 89 (%)
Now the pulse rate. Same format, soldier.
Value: 79 (bpm)
